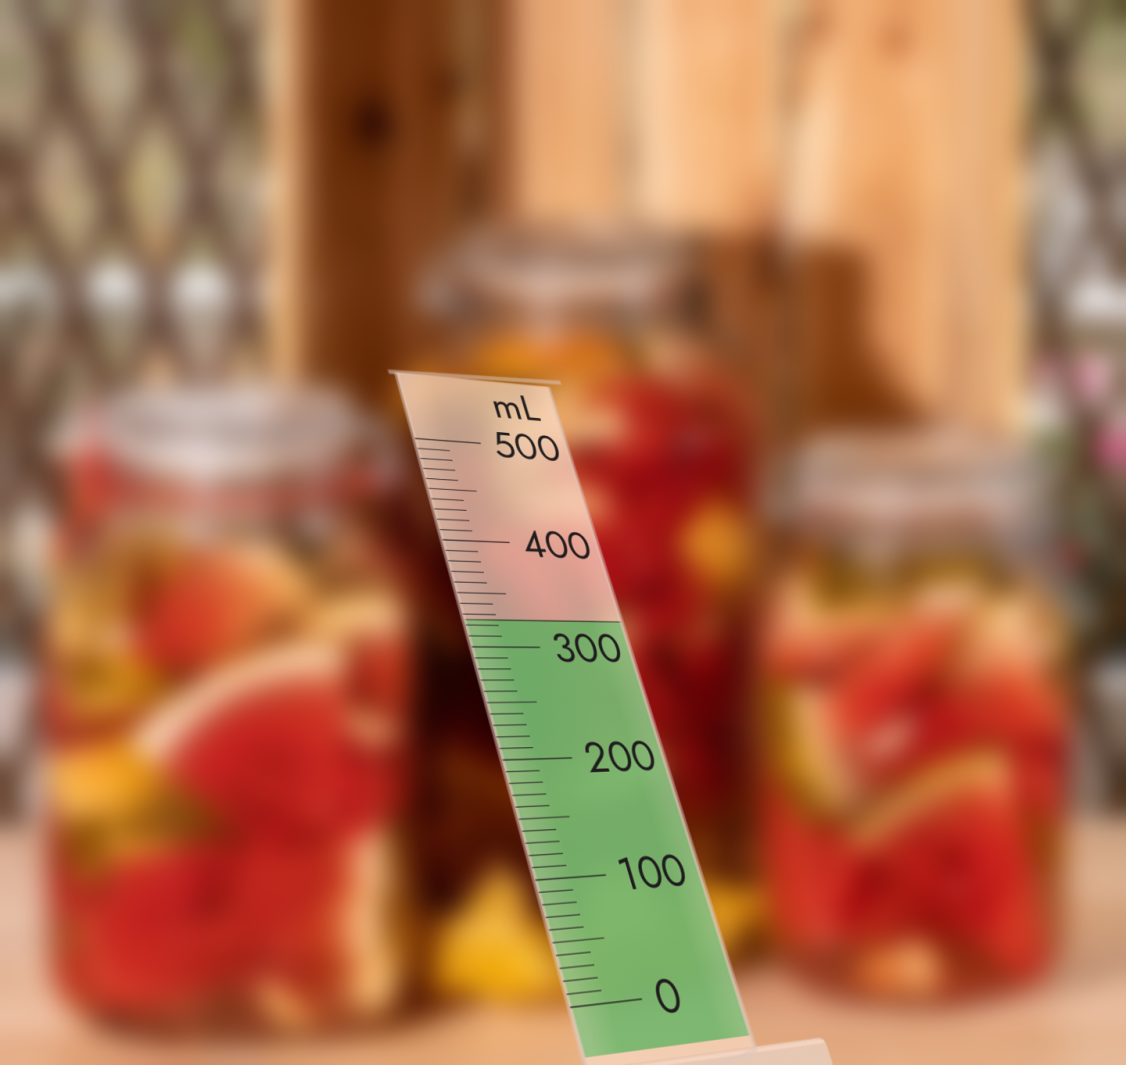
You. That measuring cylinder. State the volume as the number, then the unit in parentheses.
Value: 325 (mL)
